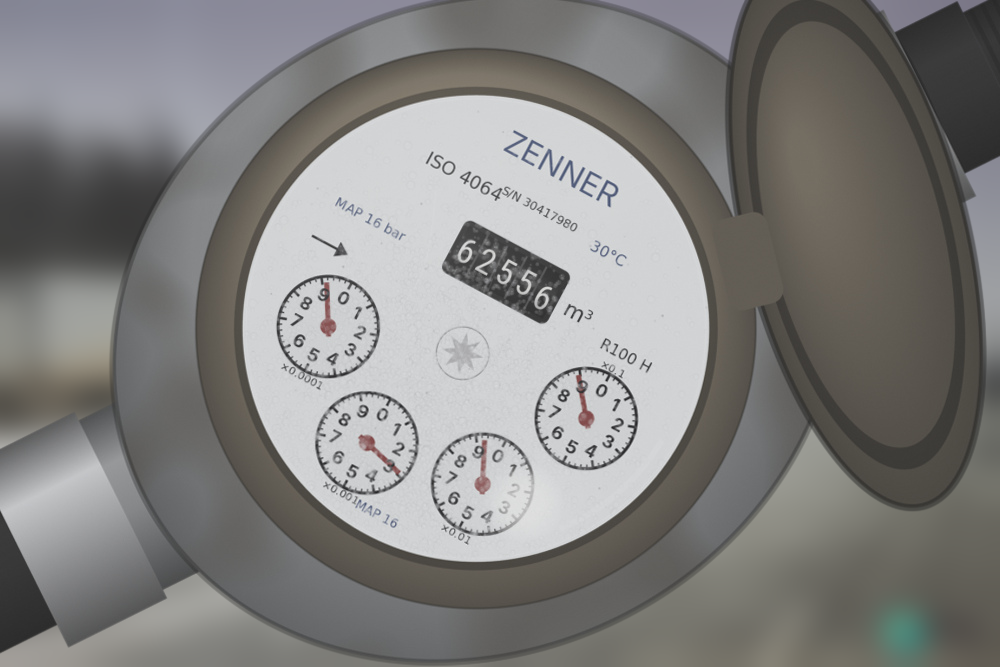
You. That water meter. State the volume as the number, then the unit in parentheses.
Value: 62555.8929 (m³)
